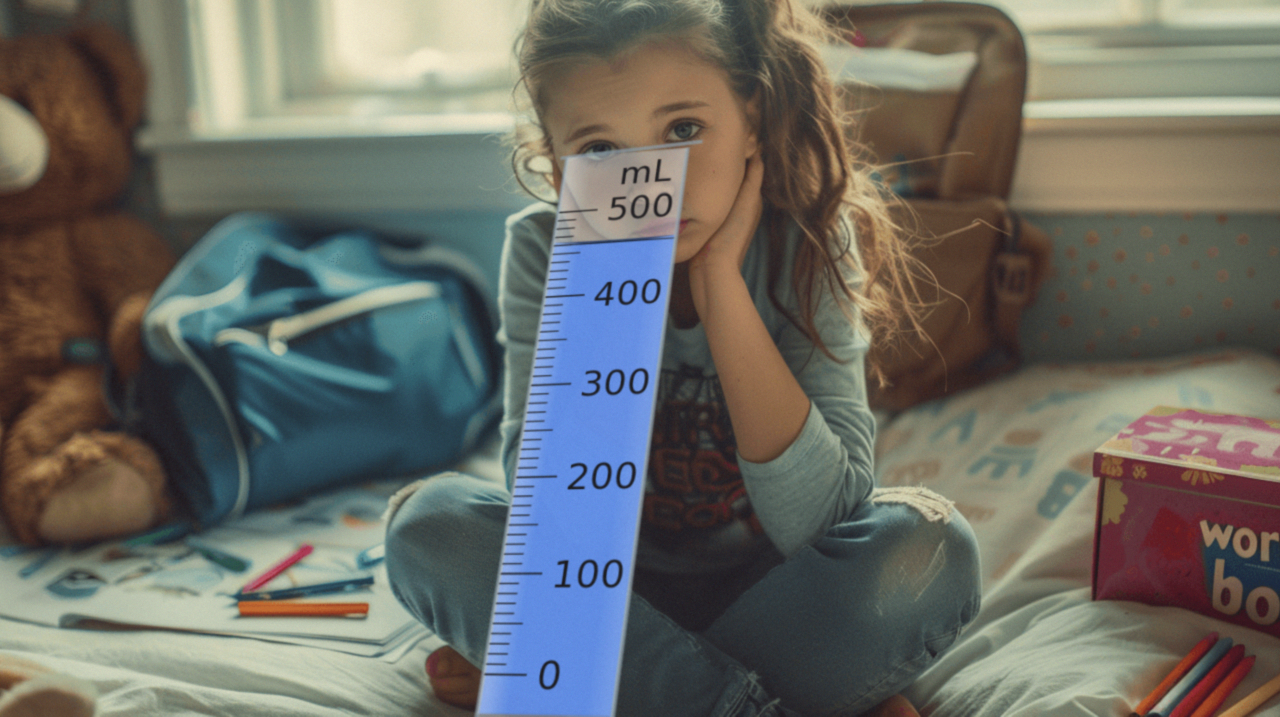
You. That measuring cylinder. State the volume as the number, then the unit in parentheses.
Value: 460 (mL)
